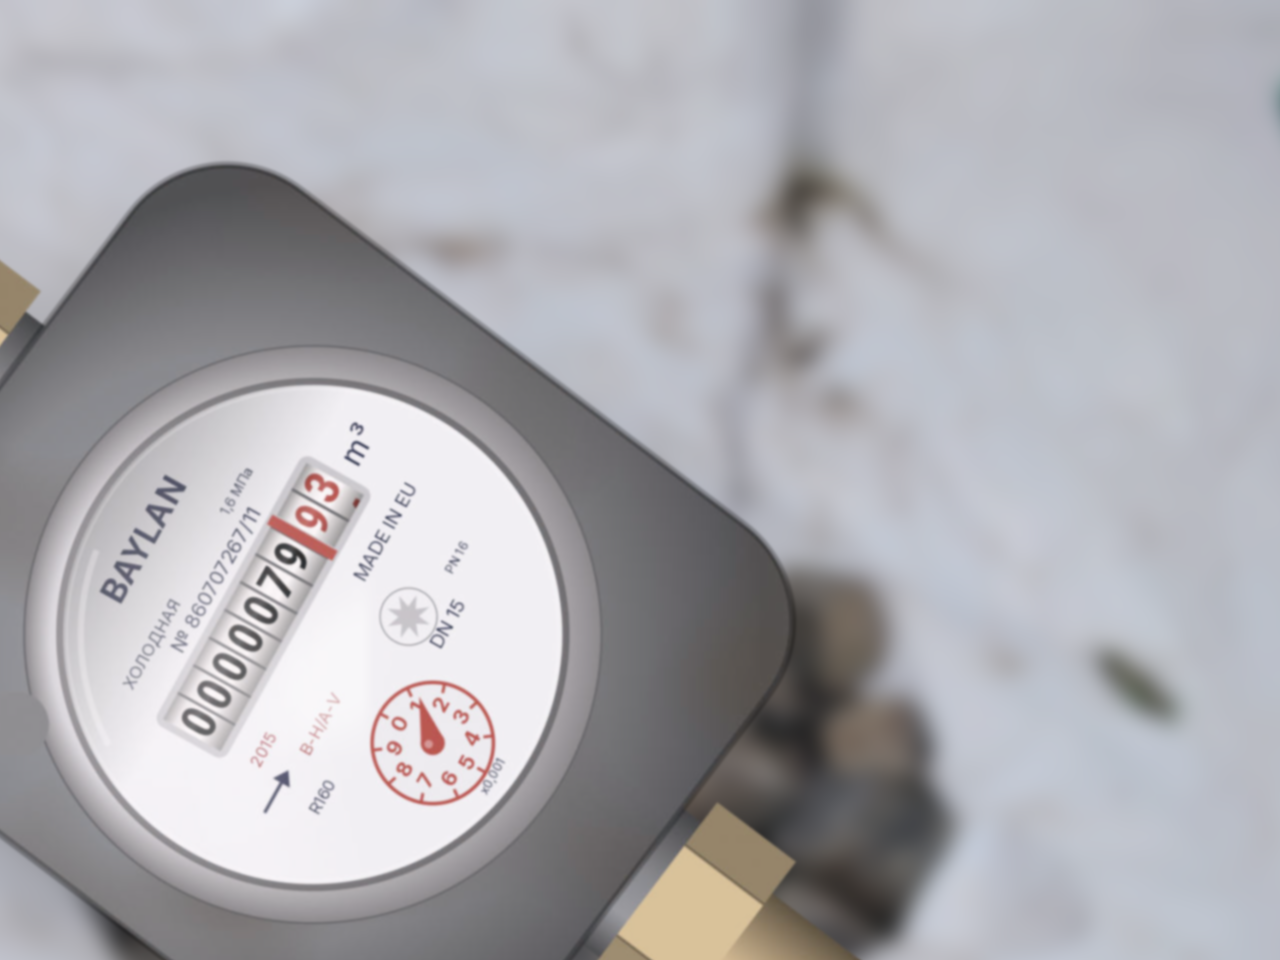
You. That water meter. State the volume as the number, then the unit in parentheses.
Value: 79.931 (m³)
